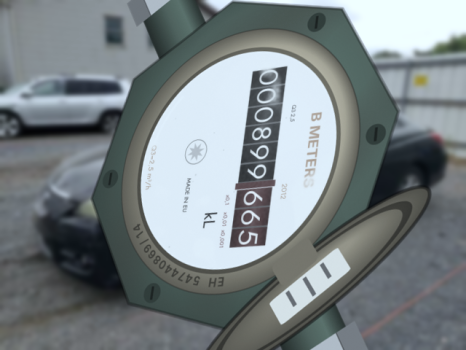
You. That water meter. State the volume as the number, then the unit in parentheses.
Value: 899.665 (kL)
